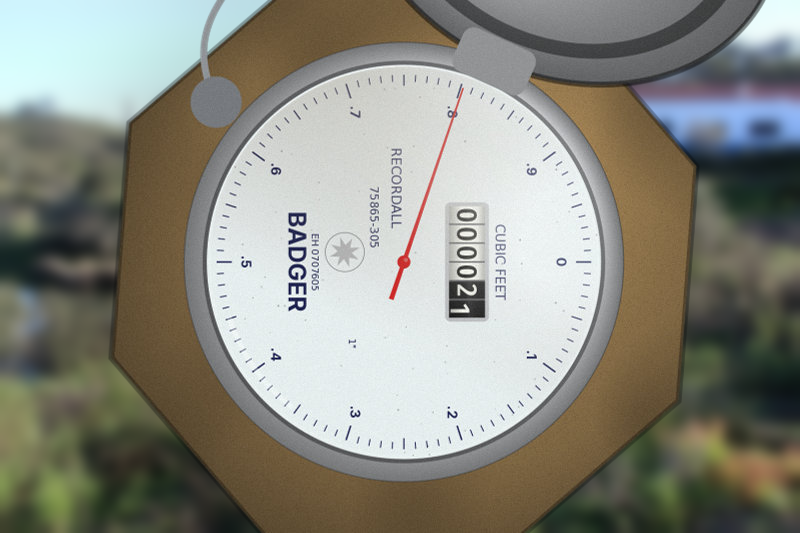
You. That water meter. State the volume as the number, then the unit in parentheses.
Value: 20.80 (ft³)
